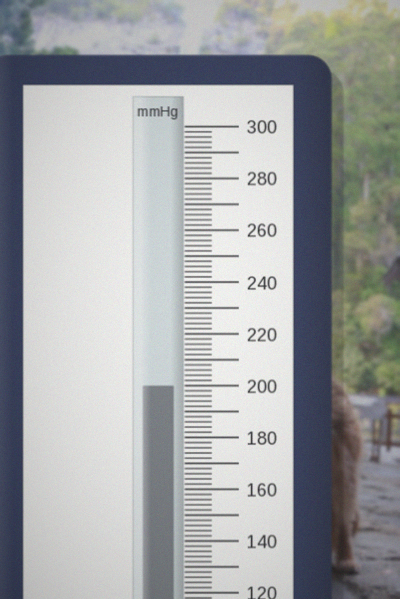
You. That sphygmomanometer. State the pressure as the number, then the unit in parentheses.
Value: 200 (mmHg)
